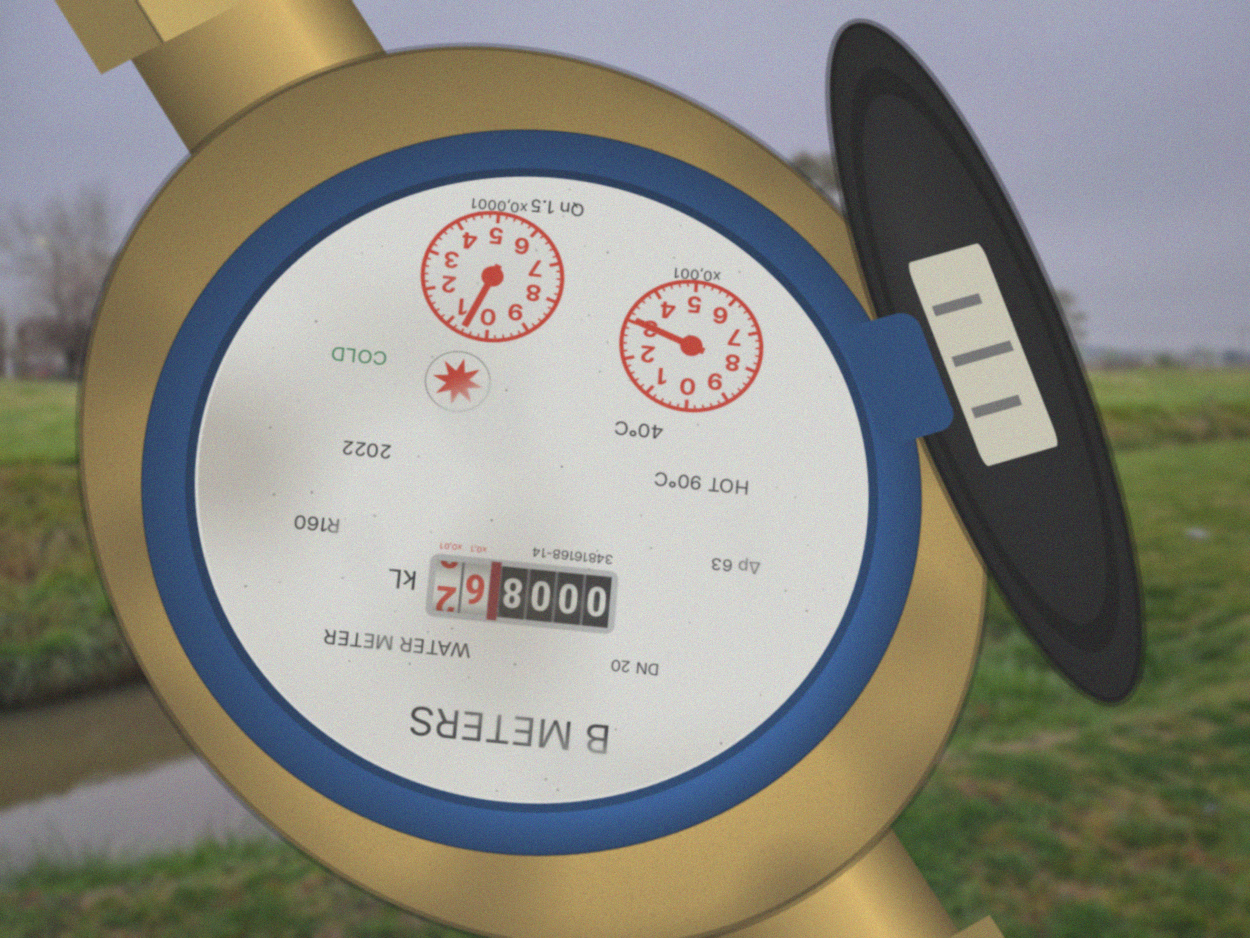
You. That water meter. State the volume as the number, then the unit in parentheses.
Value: 8.6230 (kL)
